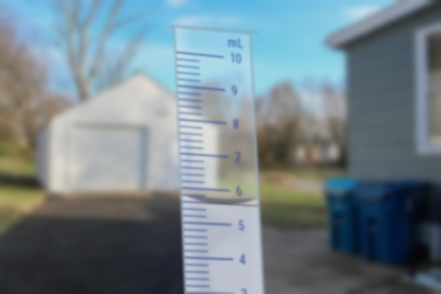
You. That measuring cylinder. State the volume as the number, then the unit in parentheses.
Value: 5.6 (mL)
